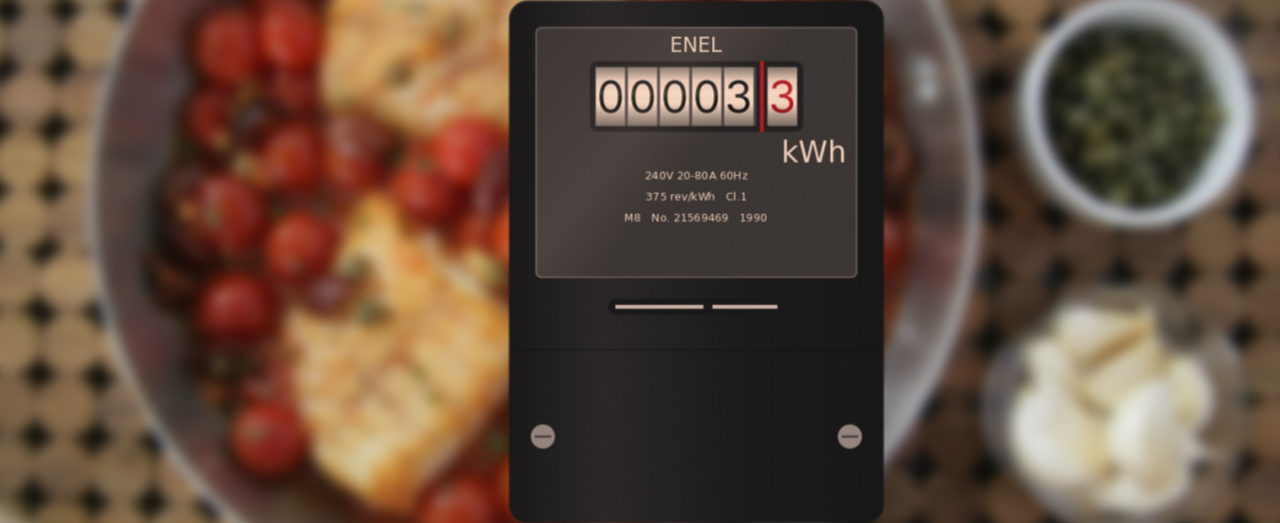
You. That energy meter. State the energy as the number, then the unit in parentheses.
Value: 3.3 (kWh)
